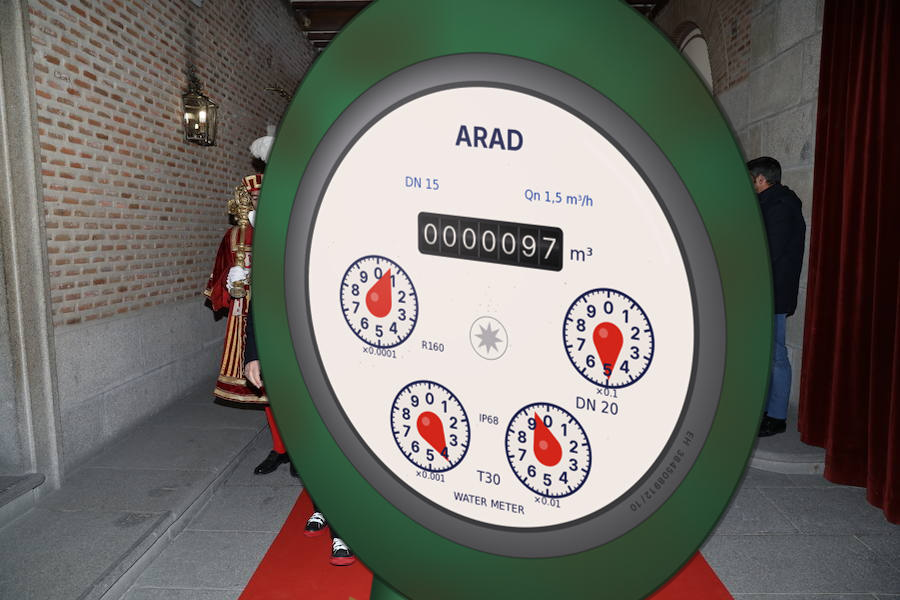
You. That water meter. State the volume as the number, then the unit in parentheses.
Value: 97.4940 (m³)
